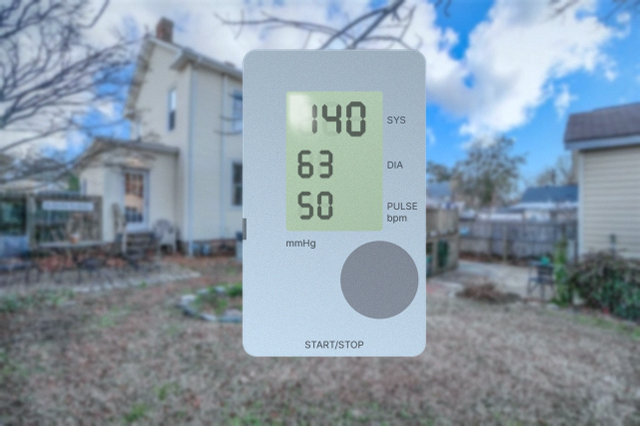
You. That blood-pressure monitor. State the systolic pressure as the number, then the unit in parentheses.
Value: 140 (mmHg)
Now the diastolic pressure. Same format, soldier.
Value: 63 (mmHg)
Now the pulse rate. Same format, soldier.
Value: 50 (bpm)
